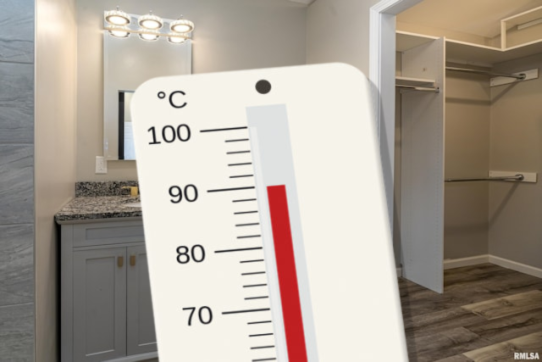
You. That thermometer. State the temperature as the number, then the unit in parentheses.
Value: 90 (°C)
